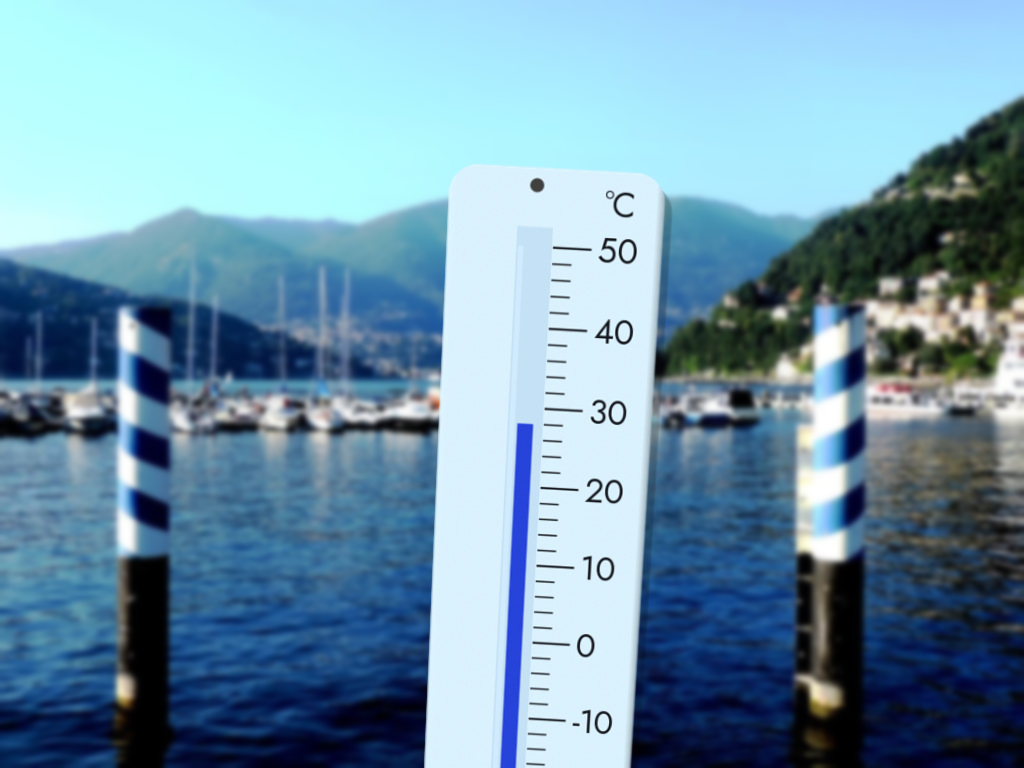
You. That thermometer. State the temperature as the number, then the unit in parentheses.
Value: 28 (°C)
